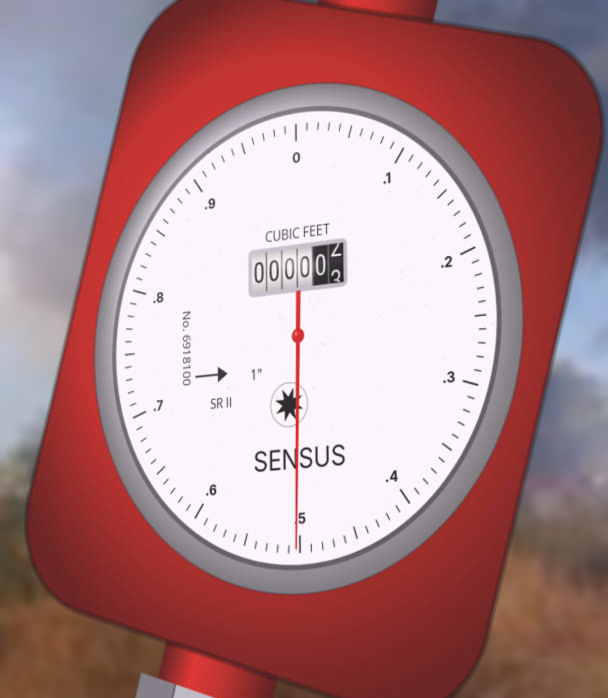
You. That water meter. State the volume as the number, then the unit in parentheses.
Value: 2.50 (ft³)
